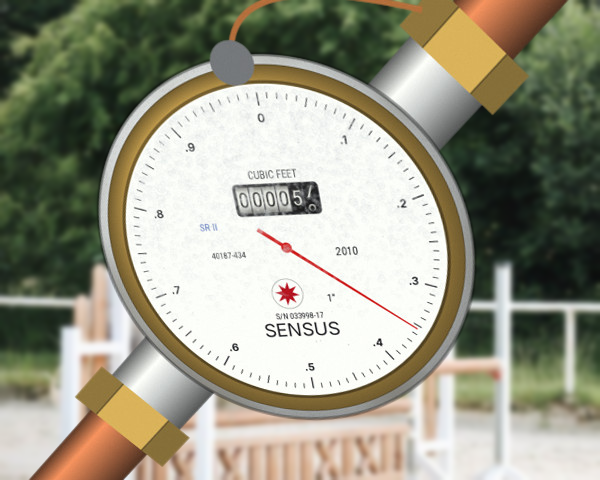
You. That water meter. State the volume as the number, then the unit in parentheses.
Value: 57.35 (ft³)
